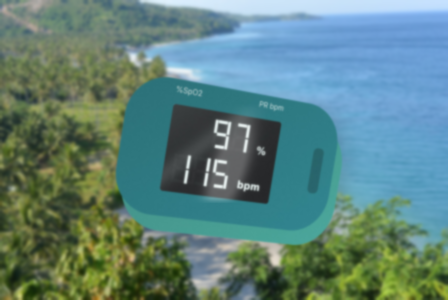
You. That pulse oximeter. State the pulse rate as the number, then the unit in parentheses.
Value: 115 (bpm)
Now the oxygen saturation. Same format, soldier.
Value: 97 (%)
